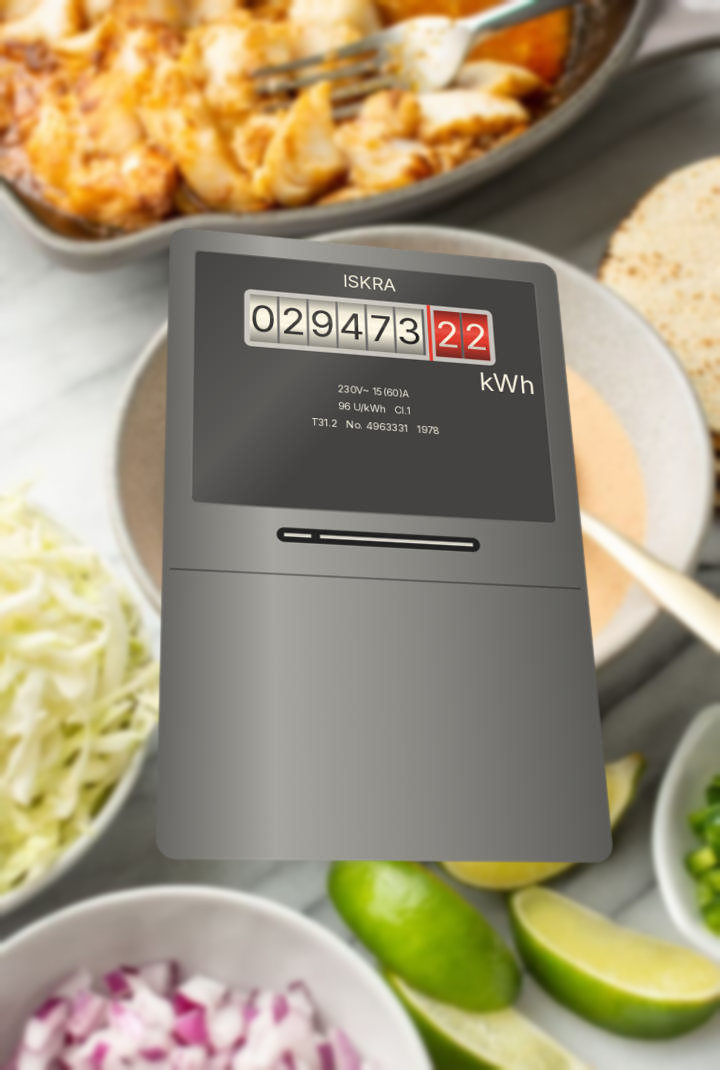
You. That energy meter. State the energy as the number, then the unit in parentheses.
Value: 29473.22 (kWh)
